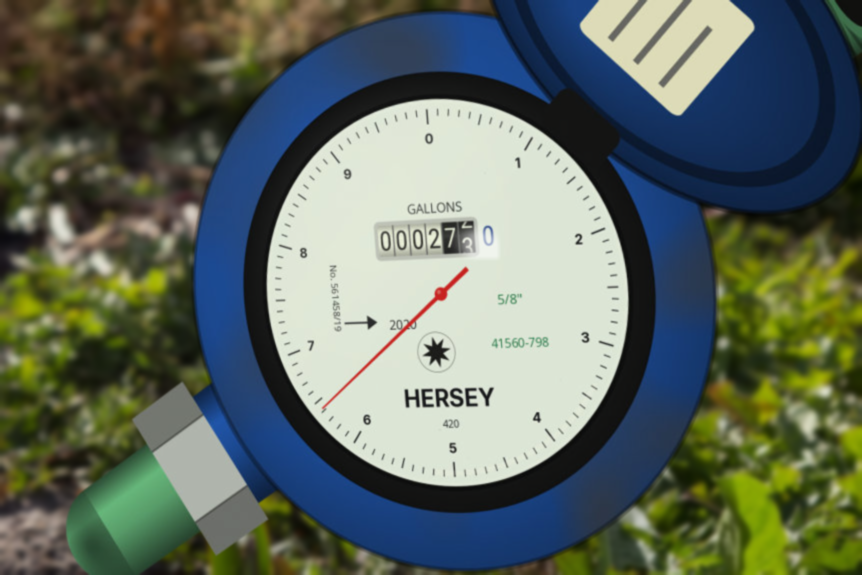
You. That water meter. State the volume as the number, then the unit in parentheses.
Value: 2726.4 (gal)
